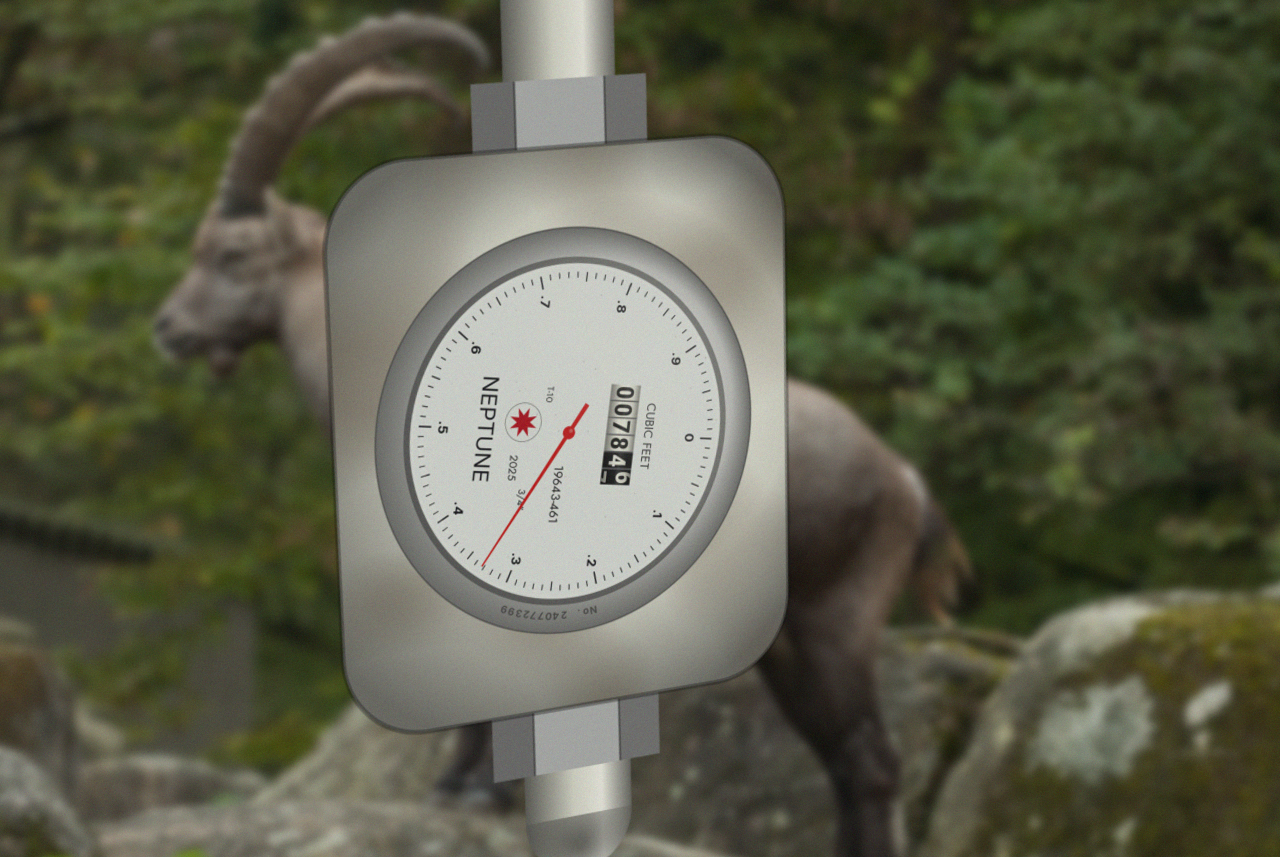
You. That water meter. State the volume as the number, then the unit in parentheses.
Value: 7846.33 (ft³)
